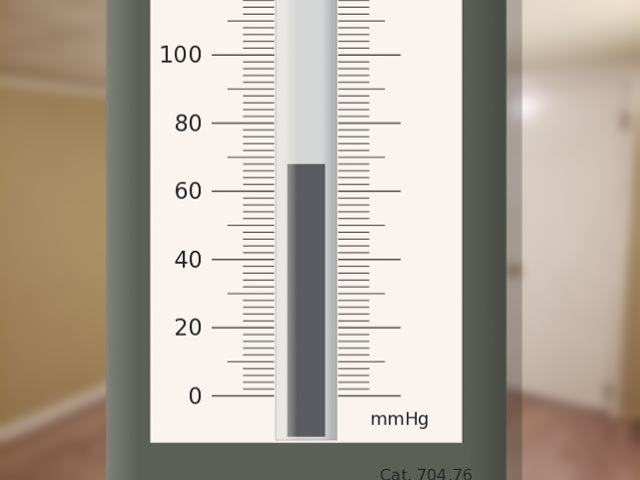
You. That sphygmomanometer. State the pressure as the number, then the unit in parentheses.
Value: 68 (mmHg)
